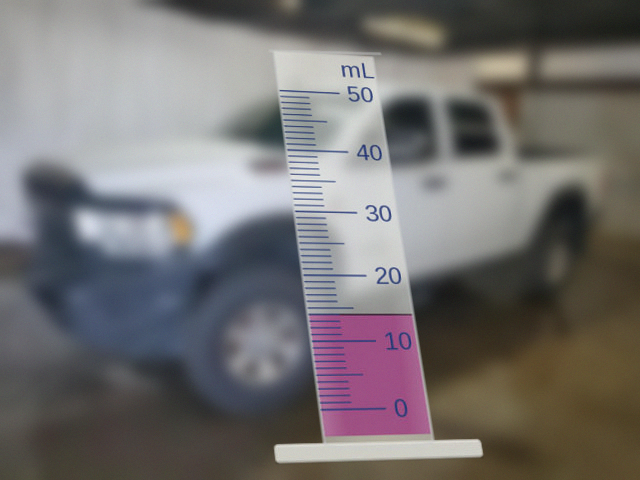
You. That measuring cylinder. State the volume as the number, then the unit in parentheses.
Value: 14 (mL)
